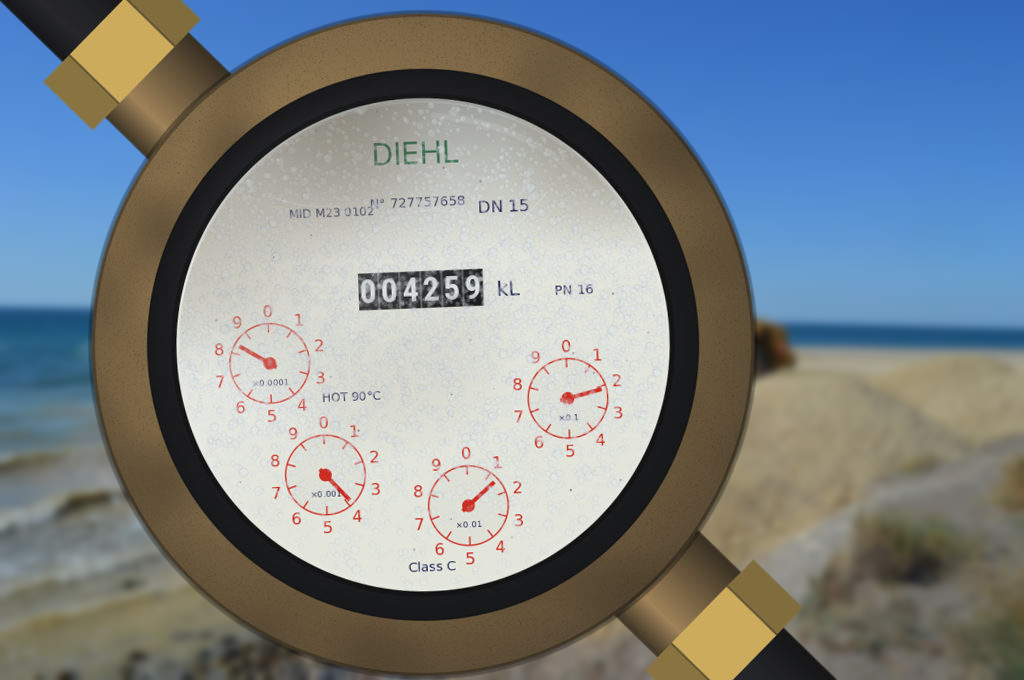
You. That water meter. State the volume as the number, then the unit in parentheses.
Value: 4259.2138 (kL)
